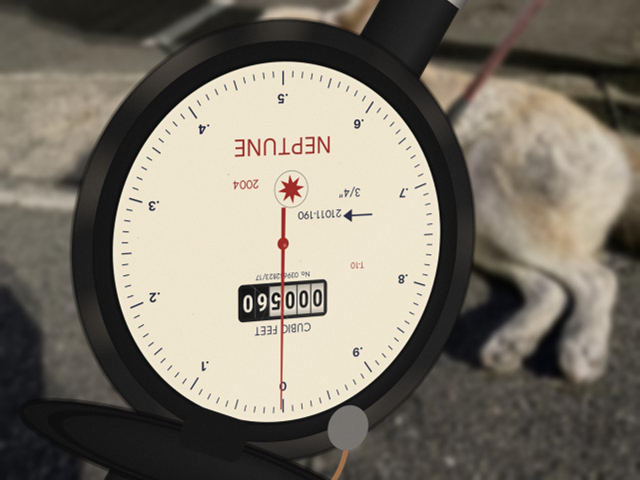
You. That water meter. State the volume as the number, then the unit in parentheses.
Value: 560.00 (ft³)
